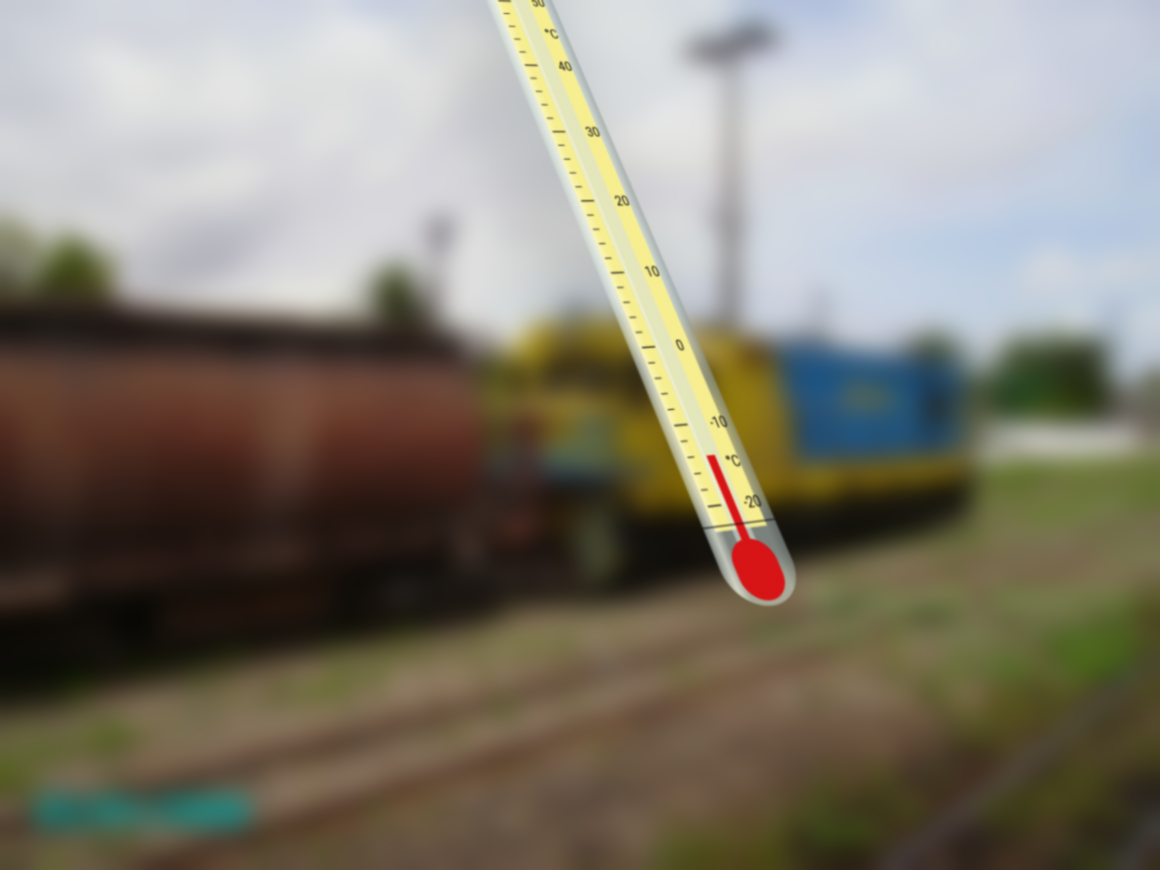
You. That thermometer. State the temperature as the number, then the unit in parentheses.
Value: -14 (°C)
